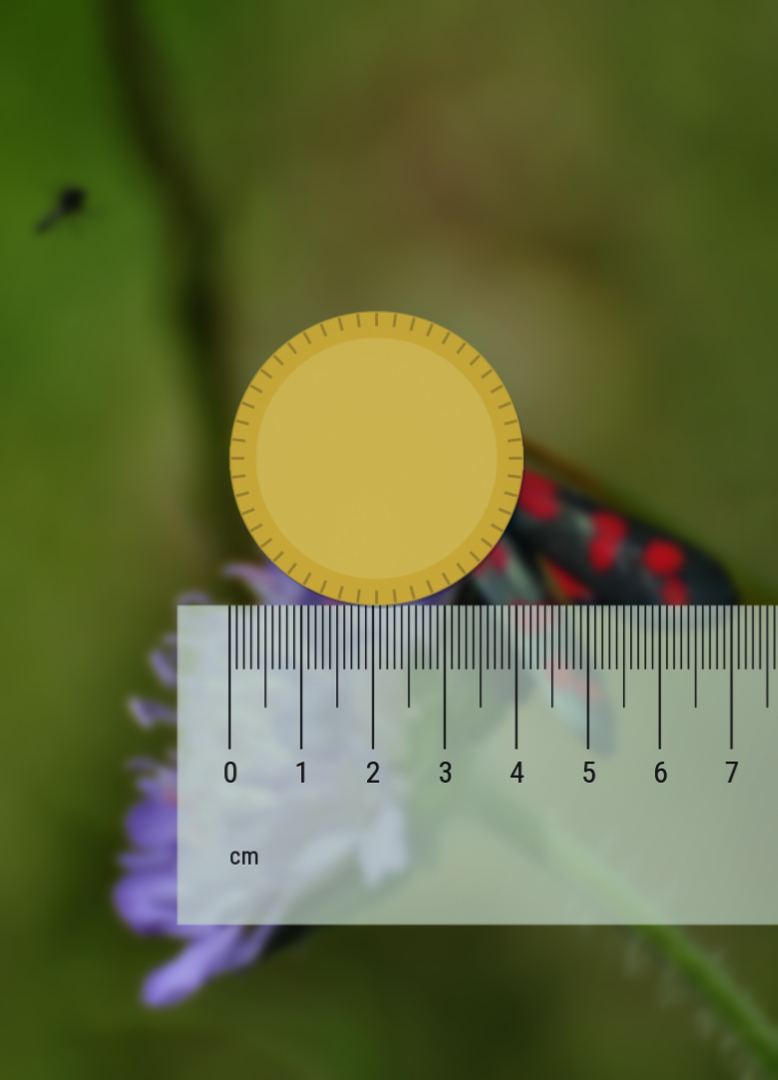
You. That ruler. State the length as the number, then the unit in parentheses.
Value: 4.1 (cm)
